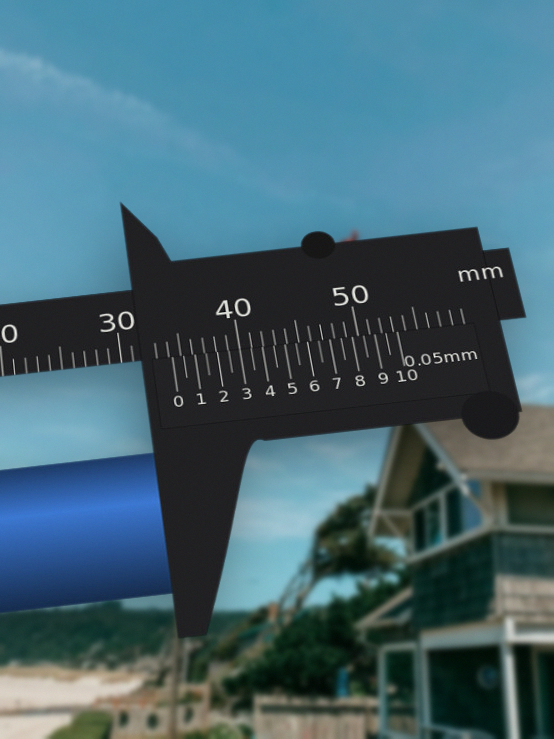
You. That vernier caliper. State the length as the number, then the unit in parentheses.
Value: 34.3 (mm)
